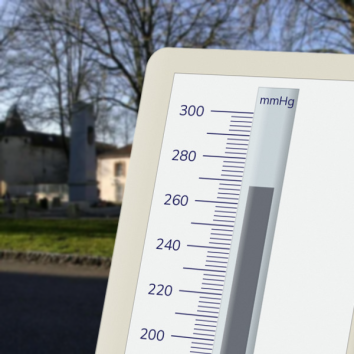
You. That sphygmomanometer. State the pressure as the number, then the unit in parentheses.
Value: 268 (mmHg)
